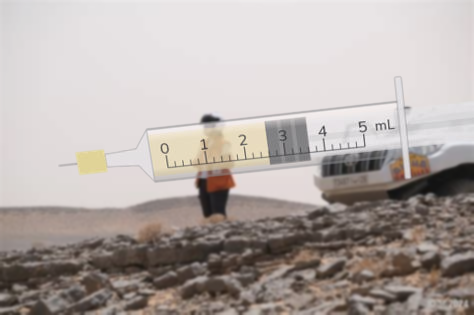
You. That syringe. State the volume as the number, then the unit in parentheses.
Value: 2.6 (mL)
